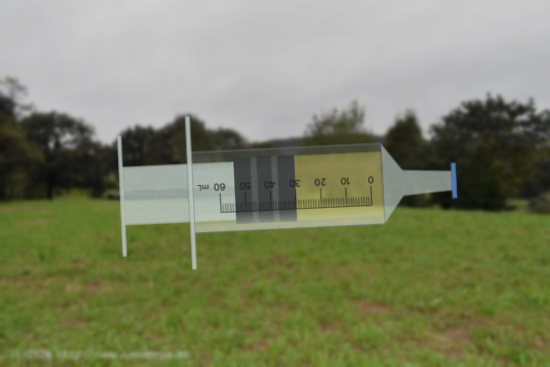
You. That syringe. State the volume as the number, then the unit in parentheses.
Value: 30 (mL)
